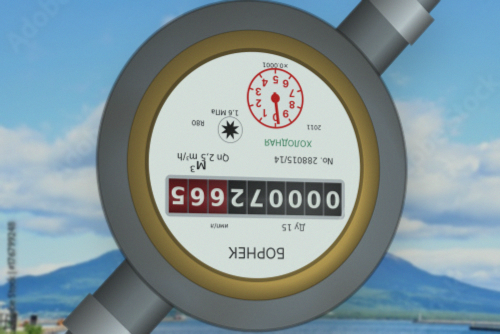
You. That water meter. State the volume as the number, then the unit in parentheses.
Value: 72.6649 (m³)
